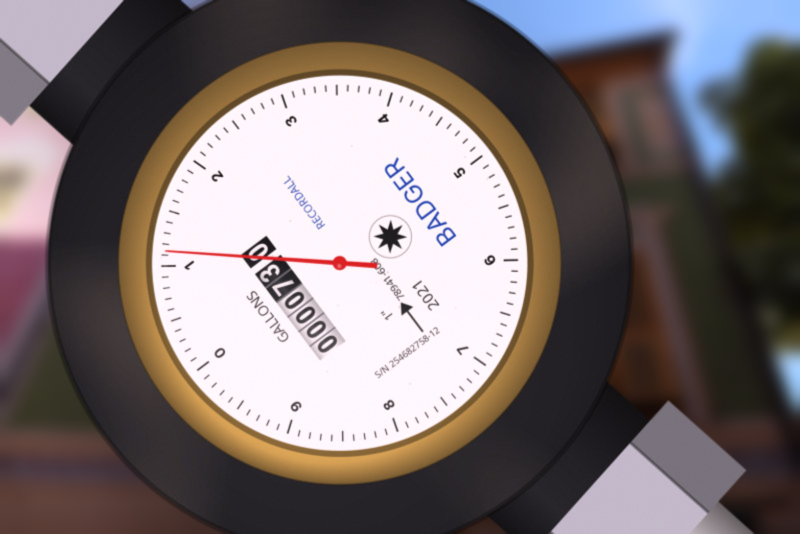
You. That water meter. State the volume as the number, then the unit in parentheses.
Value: 731.1 (gal)
